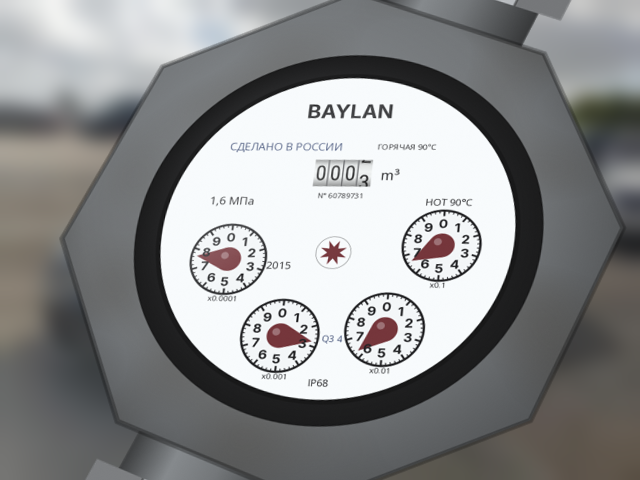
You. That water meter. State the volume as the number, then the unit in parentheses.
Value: 2.6627 (m³)
